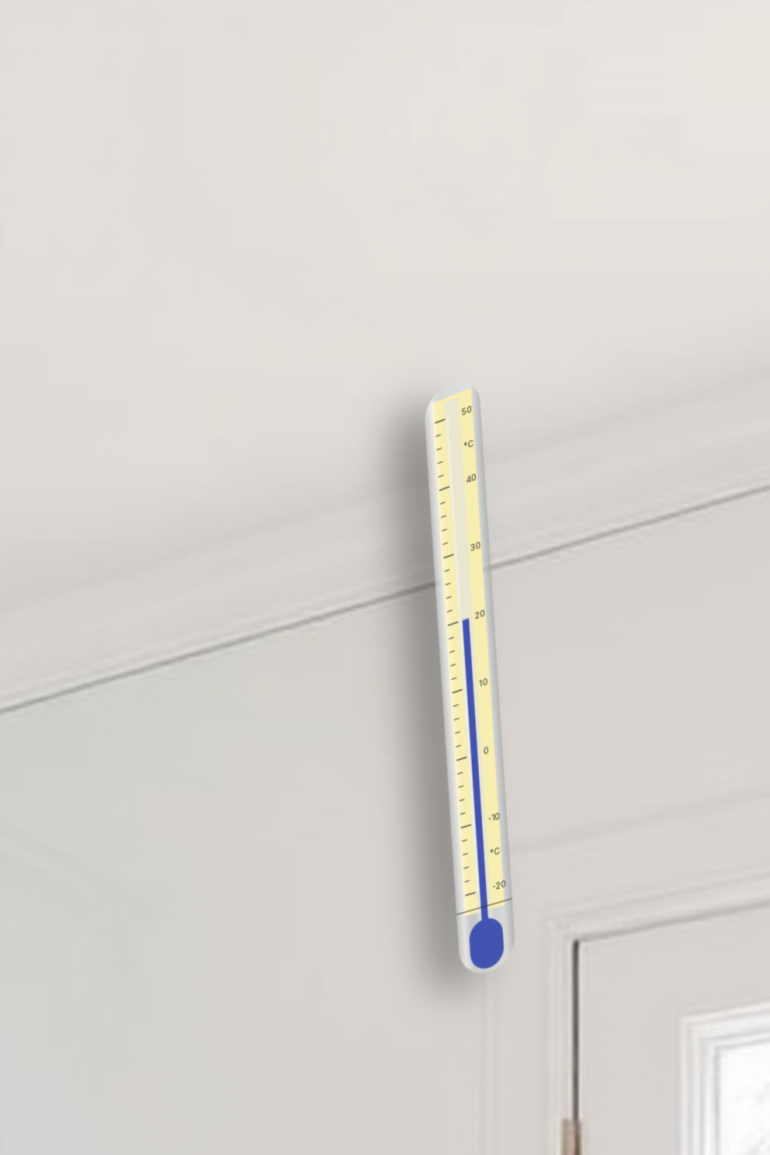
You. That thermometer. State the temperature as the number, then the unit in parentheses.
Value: 20 (°C)
